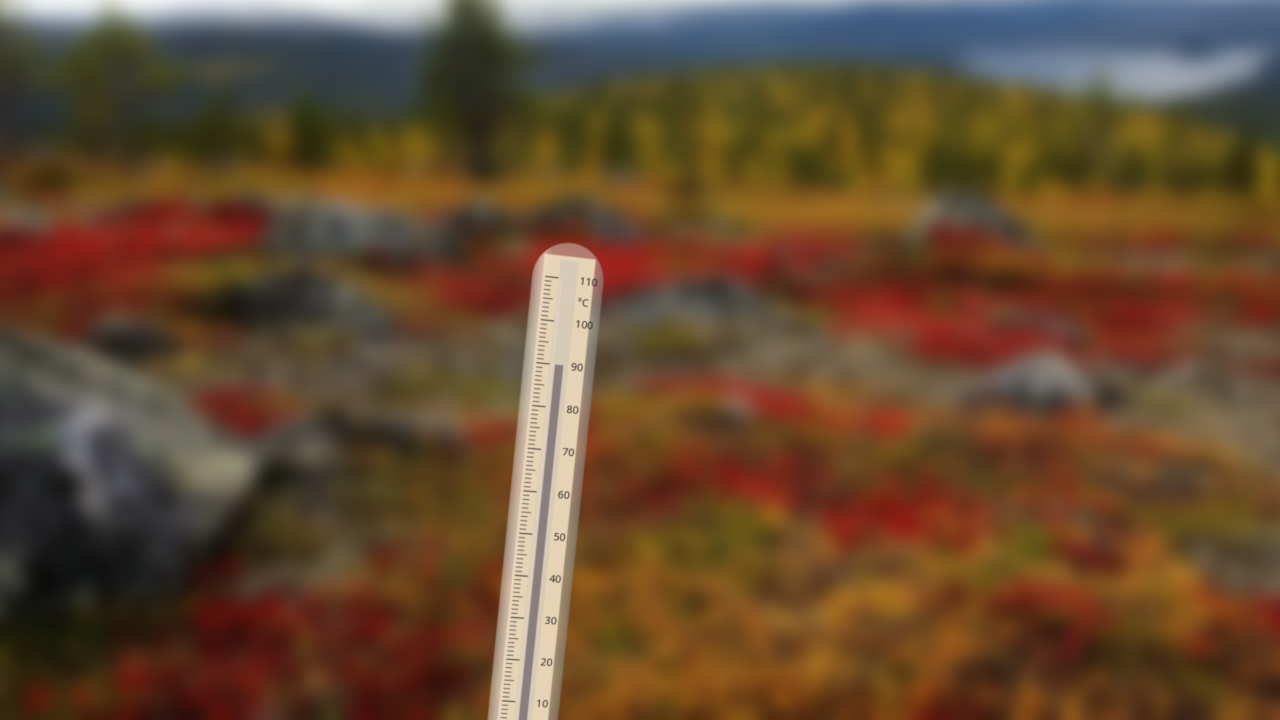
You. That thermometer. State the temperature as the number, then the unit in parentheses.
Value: 90 (°C)
